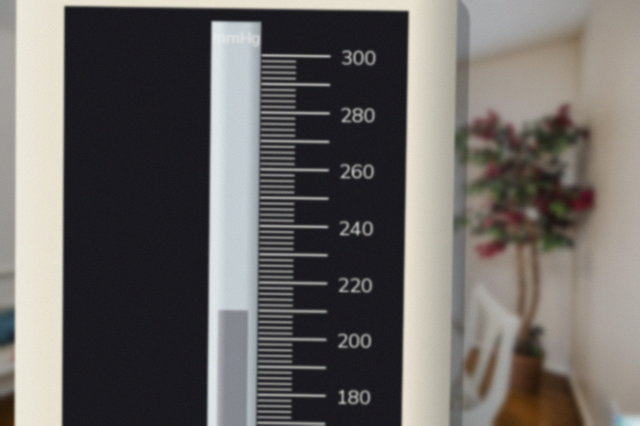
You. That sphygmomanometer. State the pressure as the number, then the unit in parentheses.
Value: 210 (mmHg)
